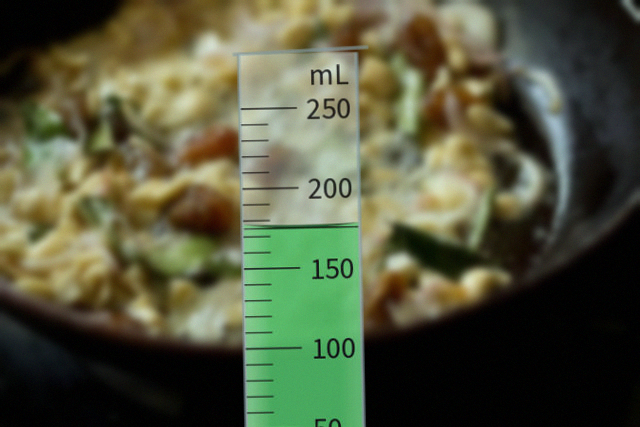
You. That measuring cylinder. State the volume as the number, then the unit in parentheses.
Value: 175 (mL)
